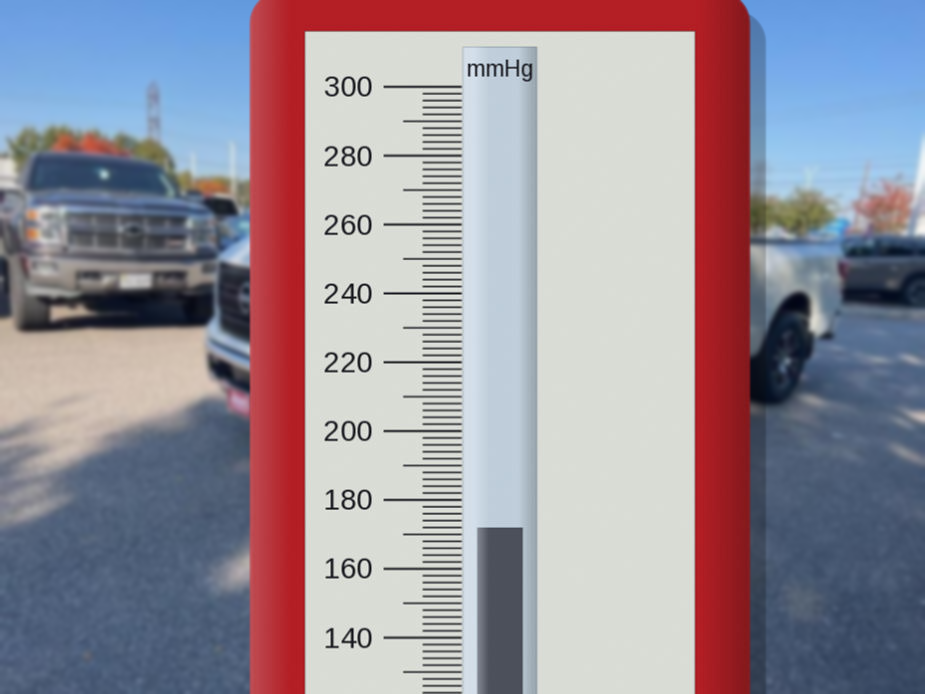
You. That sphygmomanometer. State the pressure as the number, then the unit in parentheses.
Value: 172 (mmHg)
